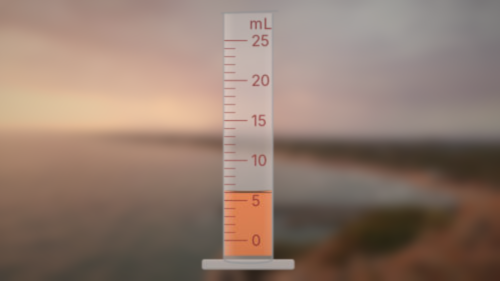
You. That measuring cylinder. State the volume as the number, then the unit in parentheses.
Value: 6 (mL)
